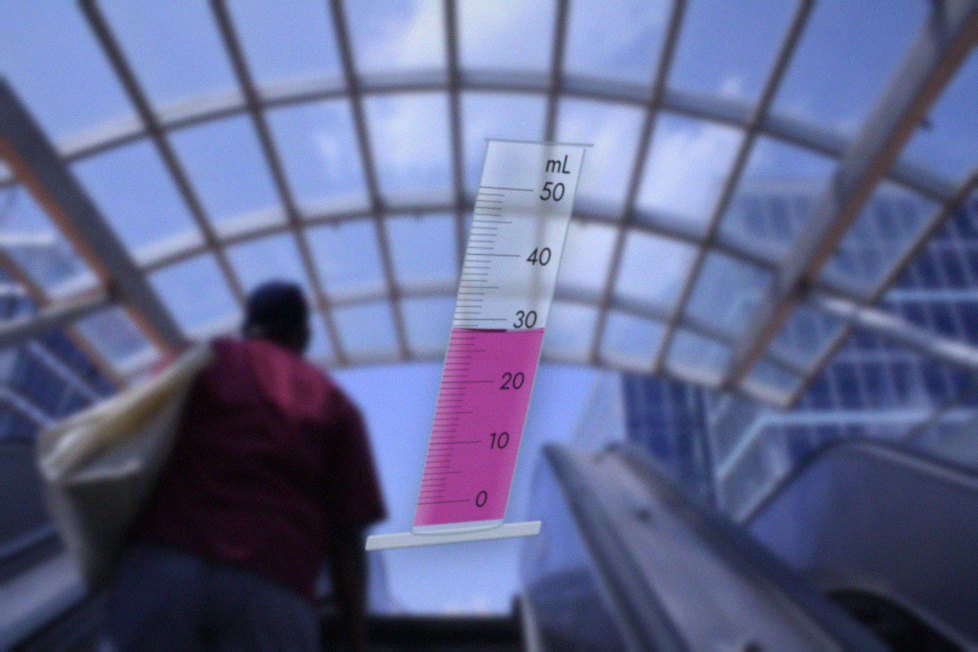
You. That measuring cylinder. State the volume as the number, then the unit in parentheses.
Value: 28 (mL)
